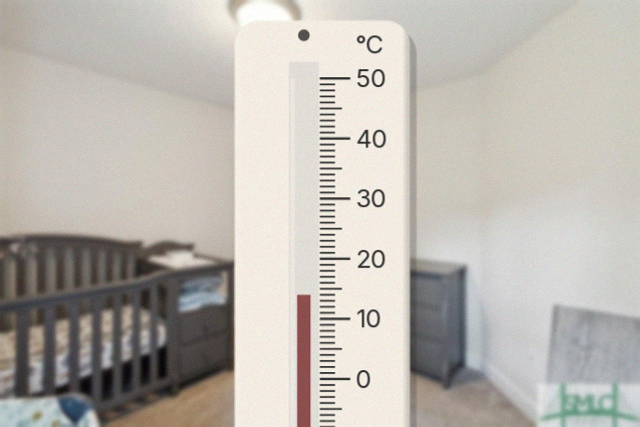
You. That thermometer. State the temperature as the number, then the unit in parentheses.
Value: 14 (°C)
